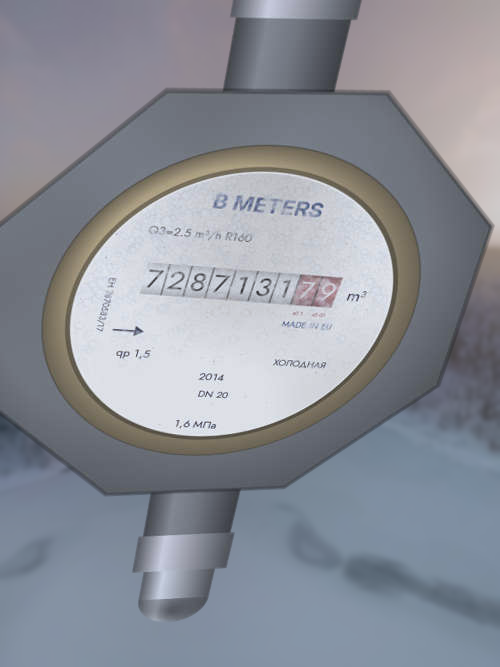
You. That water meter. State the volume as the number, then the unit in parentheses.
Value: 7287131.79 (m³)
